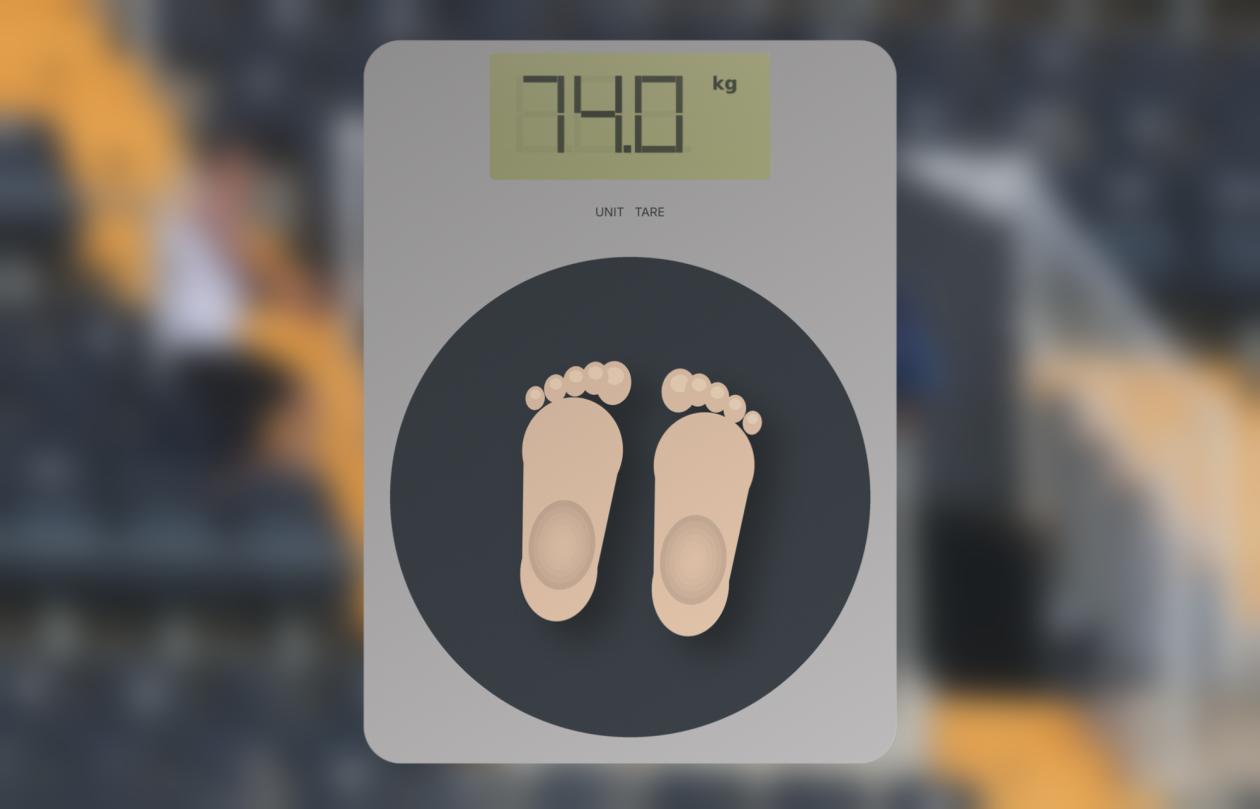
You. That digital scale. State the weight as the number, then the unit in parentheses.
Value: 74.0 (kg)
